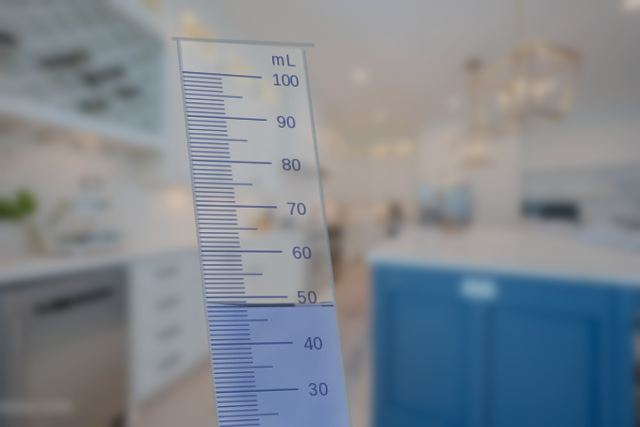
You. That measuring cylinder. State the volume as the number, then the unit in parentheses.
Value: 48 (mL)
